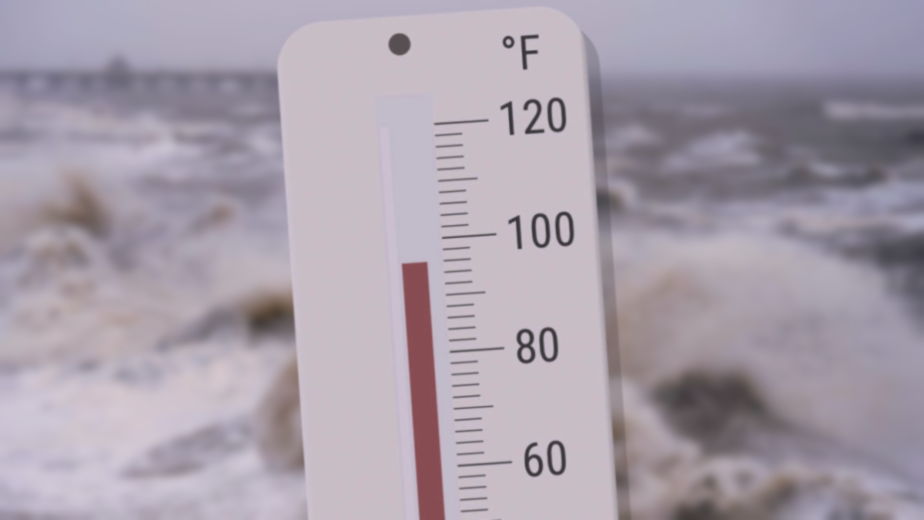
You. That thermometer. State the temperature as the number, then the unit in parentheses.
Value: 96 (°F)
